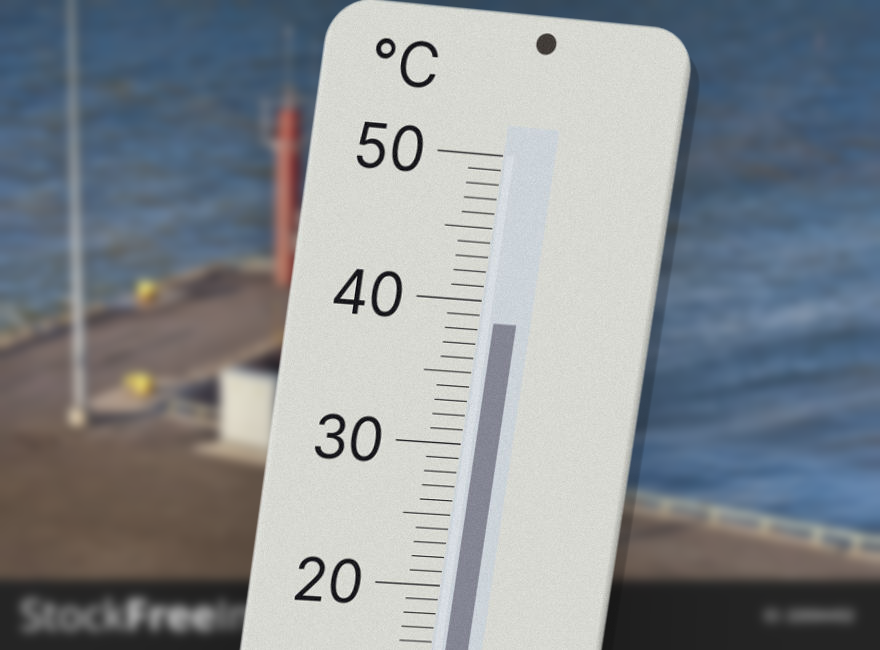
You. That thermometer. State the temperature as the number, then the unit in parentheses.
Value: 38.5 (°C)
